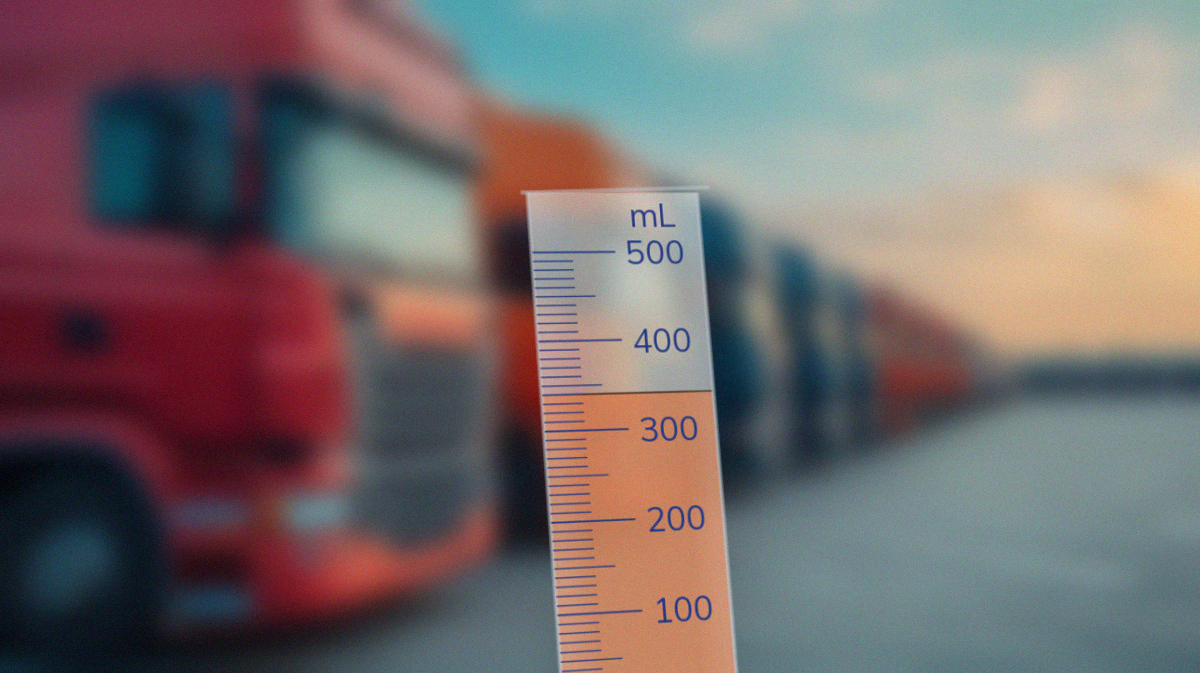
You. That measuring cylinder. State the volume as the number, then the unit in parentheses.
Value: 340 (mL)
